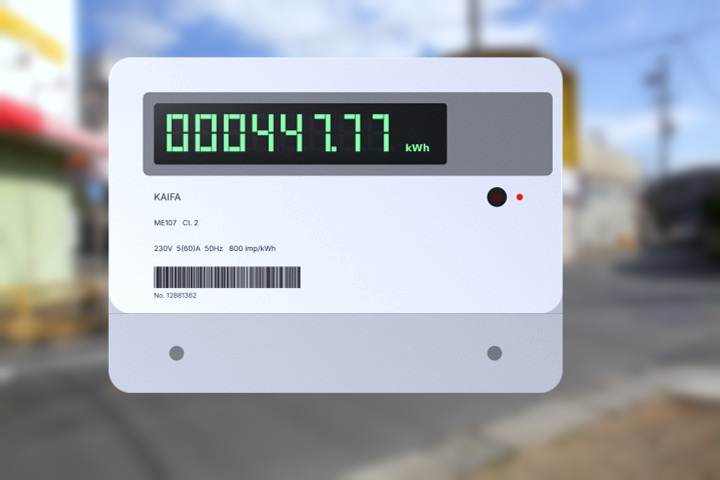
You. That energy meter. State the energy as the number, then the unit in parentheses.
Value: 447.77 (kWh)
